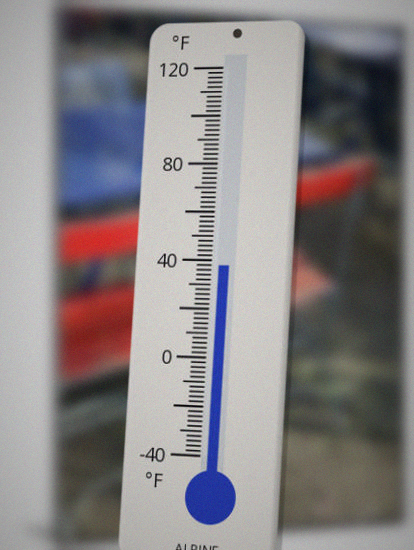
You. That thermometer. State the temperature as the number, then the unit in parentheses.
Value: 38 (°F)
